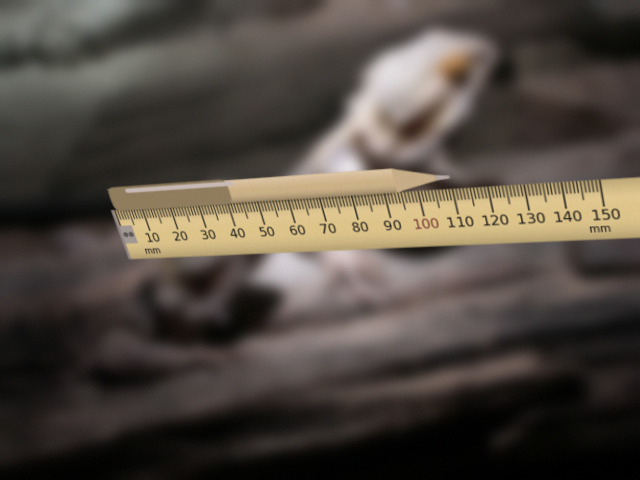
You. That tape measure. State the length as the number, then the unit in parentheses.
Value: 110 (mm)
